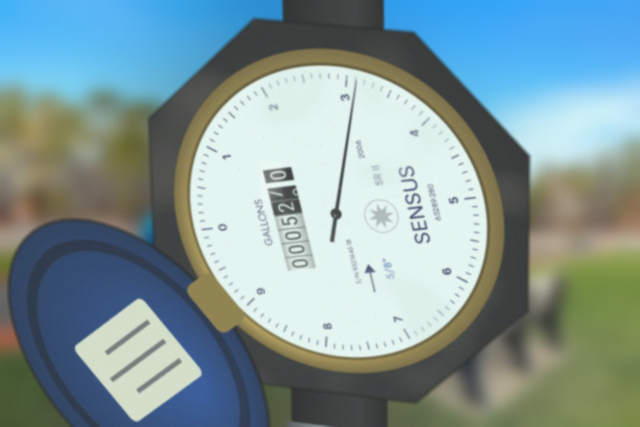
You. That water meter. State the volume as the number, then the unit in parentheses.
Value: 5273.1 (gal)
